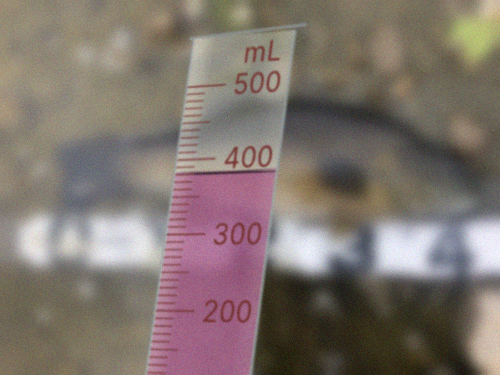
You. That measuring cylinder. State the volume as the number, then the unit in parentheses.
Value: 380 (mL)
